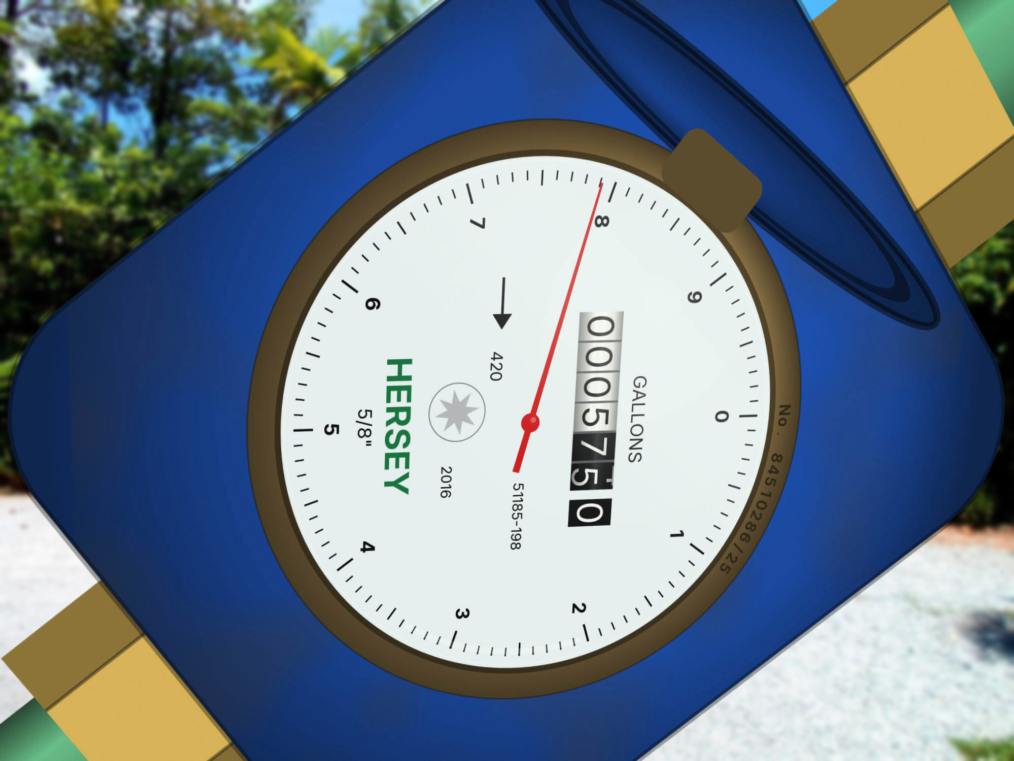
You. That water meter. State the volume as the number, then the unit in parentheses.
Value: 5747.9 (gal)
